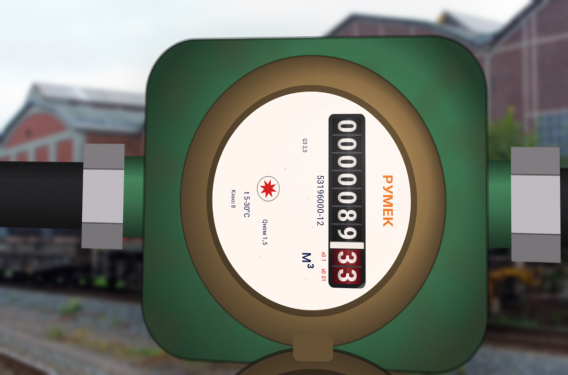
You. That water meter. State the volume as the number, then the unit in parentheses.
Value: 89.33 (m³)
